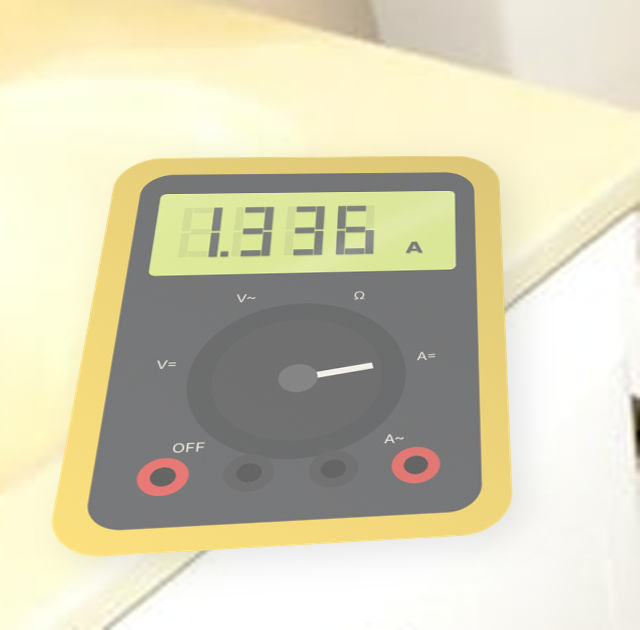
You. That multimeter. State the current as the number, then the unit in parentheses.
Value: 1.336 (A)
